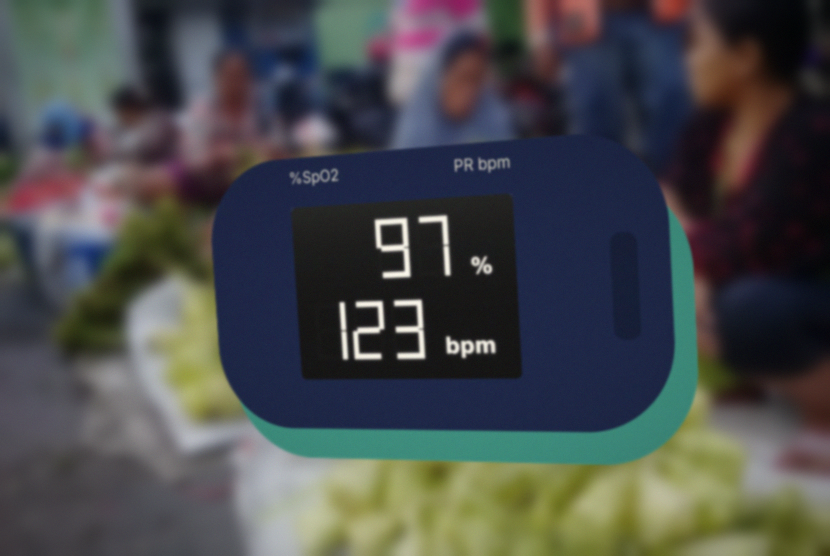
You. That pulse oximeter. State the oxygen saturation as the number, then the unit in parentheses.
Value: 97 (%)
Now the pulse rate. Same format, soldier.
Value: 123 (bpm)
